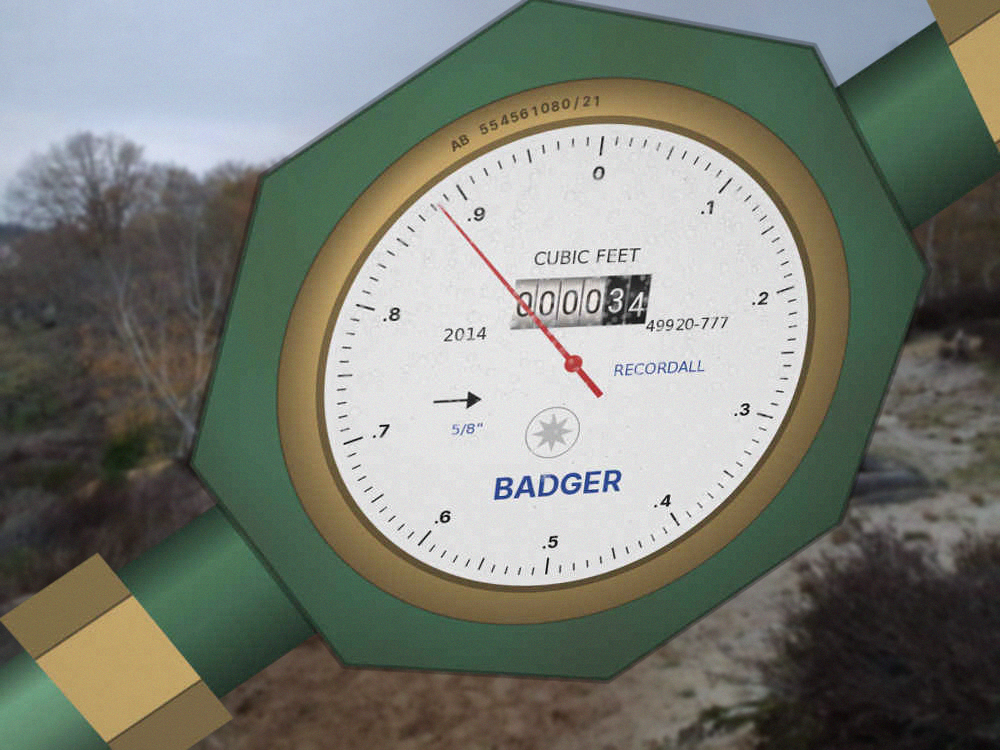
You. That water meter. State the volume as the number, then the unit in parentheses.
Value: 33.88 (ft³)
